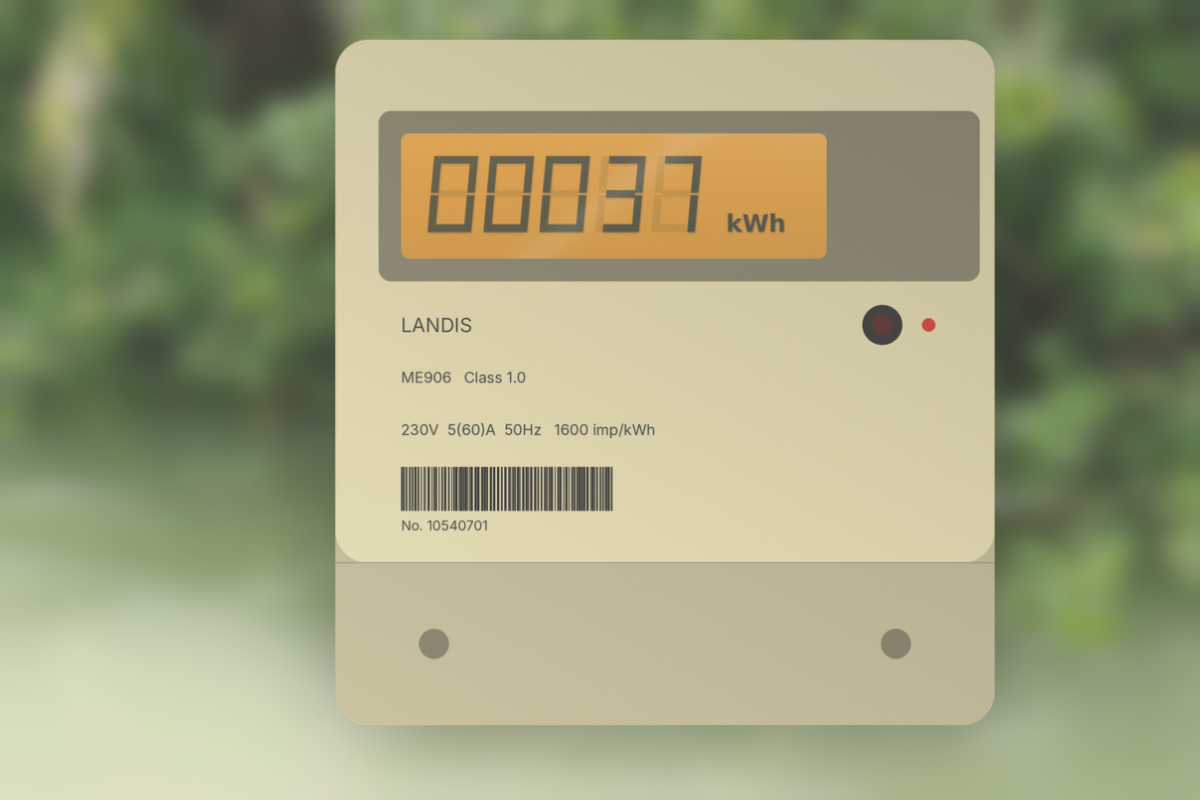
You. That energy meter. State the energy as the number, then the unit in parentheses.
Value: 37 (kWh)
